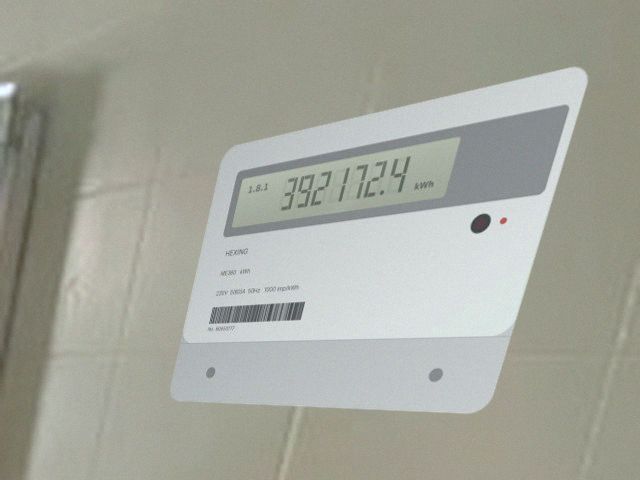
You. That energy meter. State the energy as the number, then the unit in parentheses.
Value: 392172.4 (kWh)
